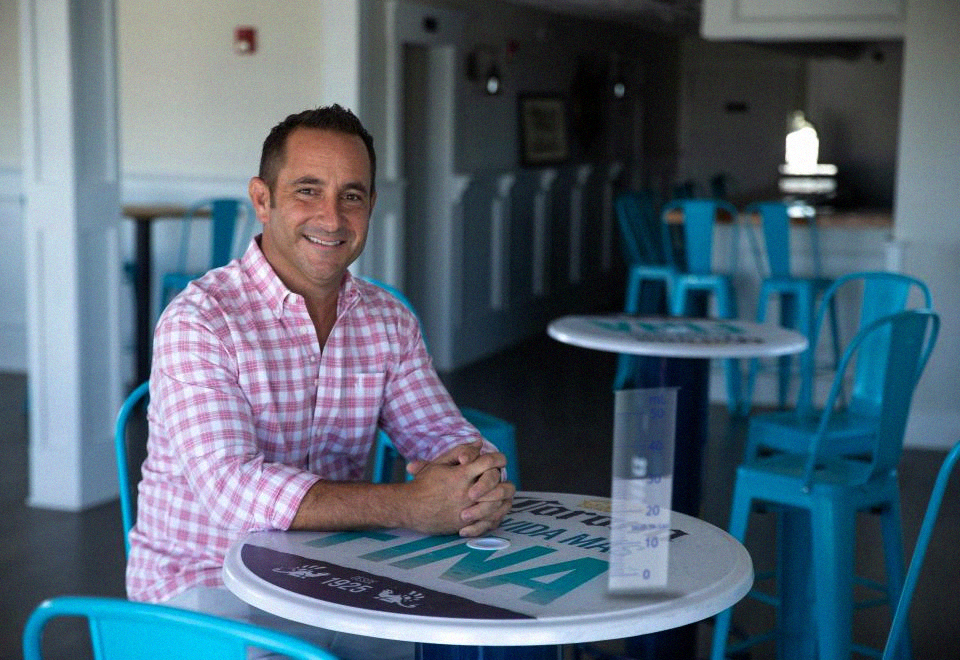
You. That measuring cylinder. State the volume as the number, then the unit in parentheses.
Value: 30 (mL)
